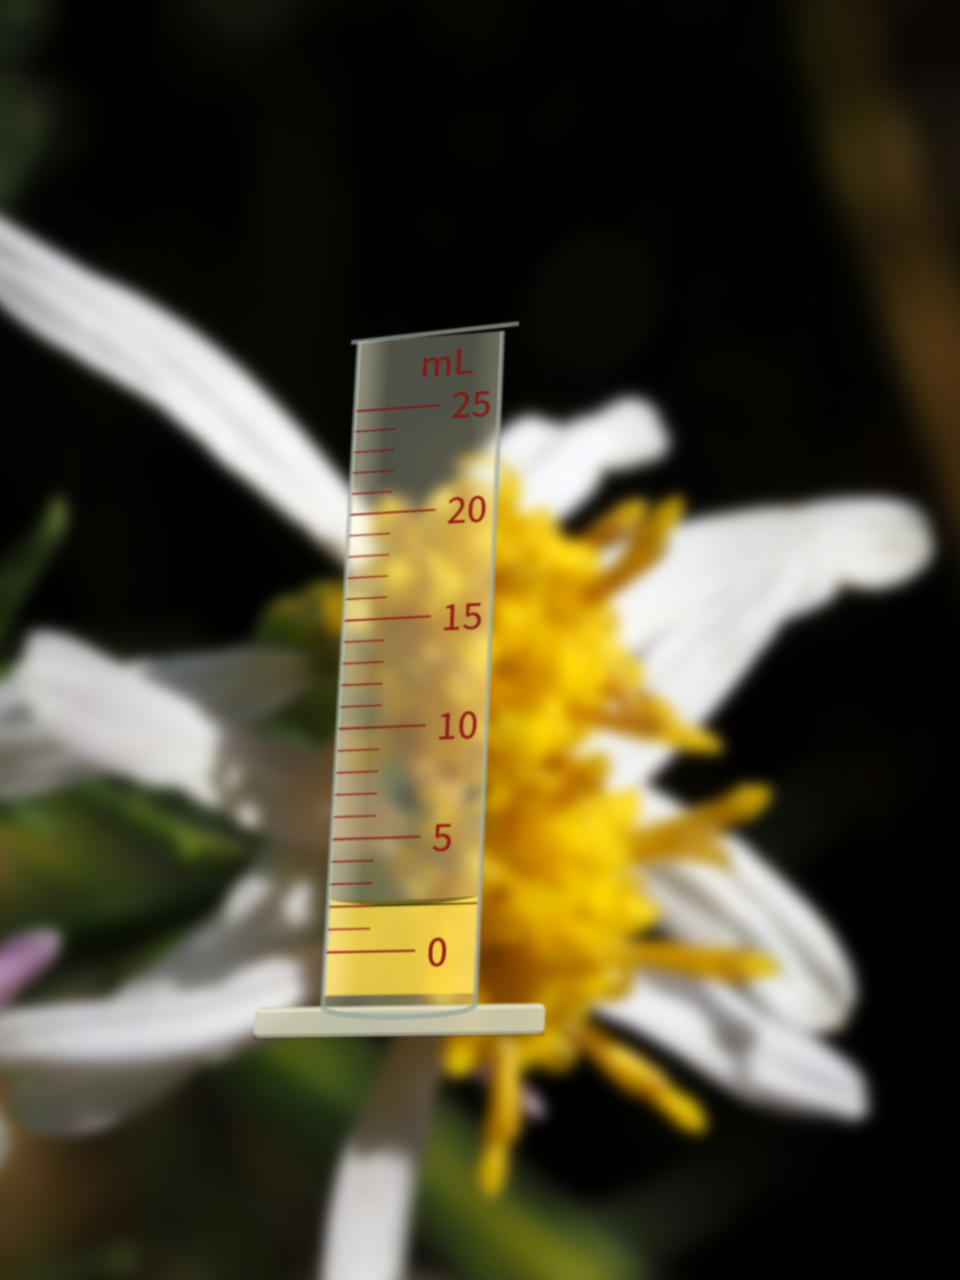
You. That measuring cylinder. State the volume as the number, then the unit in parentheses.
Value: 2 (mL)
